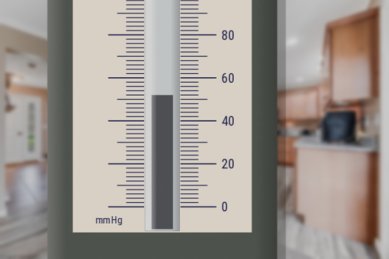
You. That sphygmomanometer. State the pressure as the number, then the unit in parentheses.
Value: 52 (mmHg)
